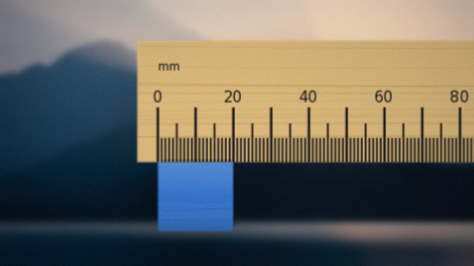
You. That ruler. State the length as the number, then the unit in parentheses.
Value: 20 (mm)
